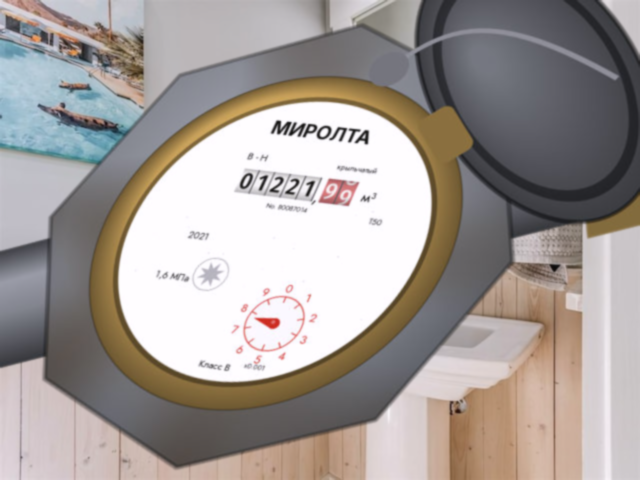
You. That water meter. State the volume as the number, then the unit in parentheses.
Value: 1221.987 (m³)
